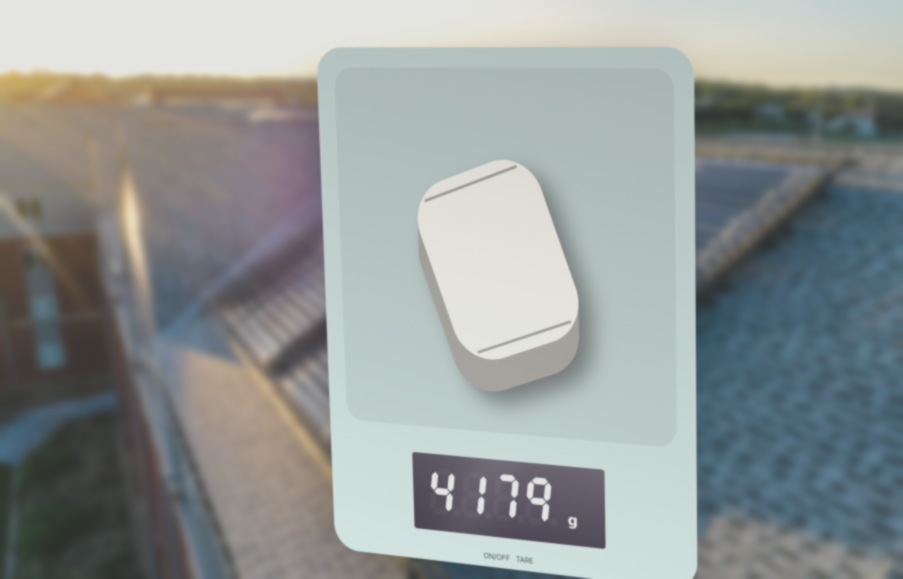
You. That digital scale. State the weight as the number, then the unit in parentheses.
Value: 4179 (g)
